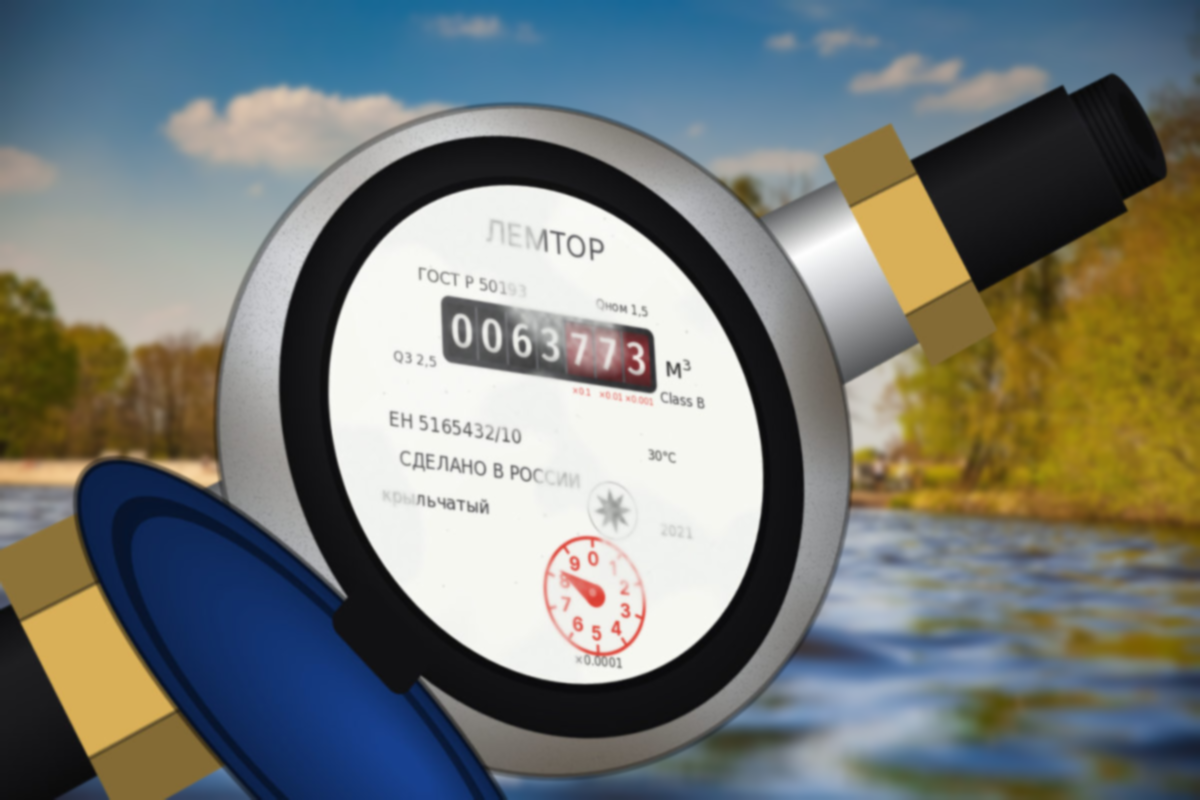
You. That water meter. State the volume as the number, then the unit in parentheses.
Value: 63.7738 (m³)
